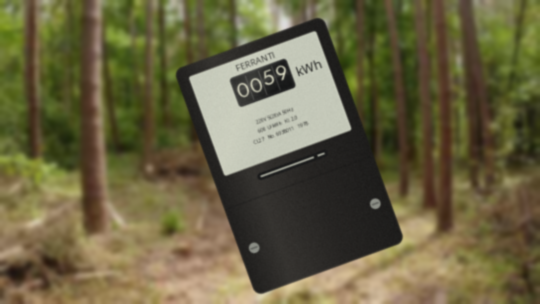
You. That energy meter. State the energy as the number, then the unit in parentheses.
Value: 59 (kWh)
